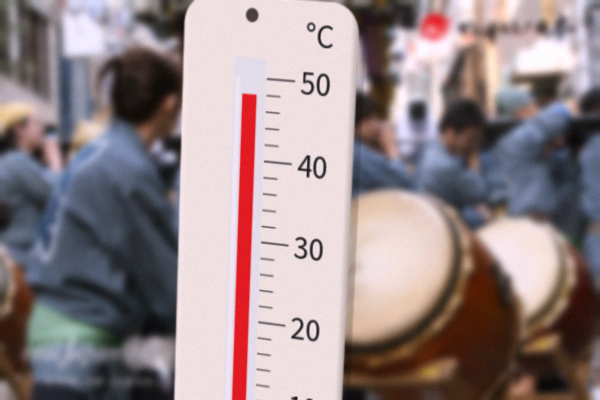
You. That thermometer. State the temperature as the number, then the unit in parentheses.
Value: 48 (°C)
